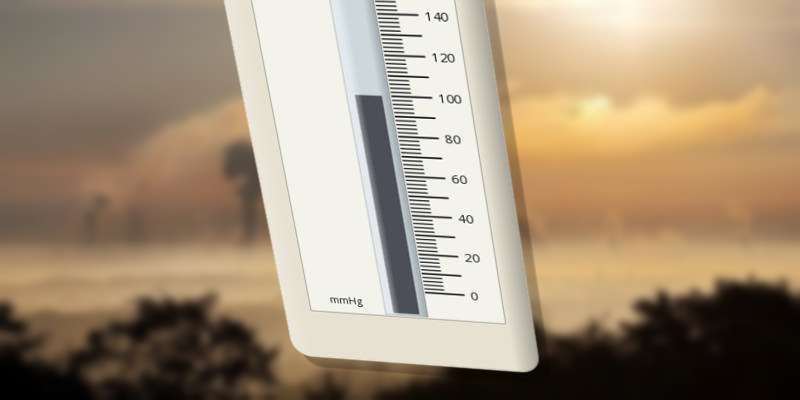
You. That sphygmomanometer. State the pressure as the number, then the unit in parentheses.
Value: 100 (mmHg)
